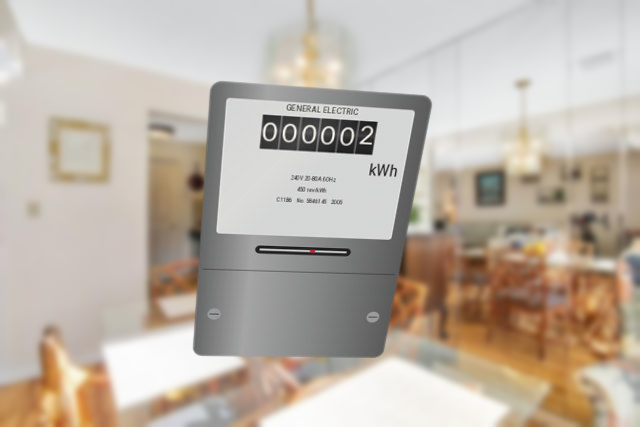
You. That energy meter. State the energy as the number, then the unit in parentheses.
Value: 2 (kWh)
